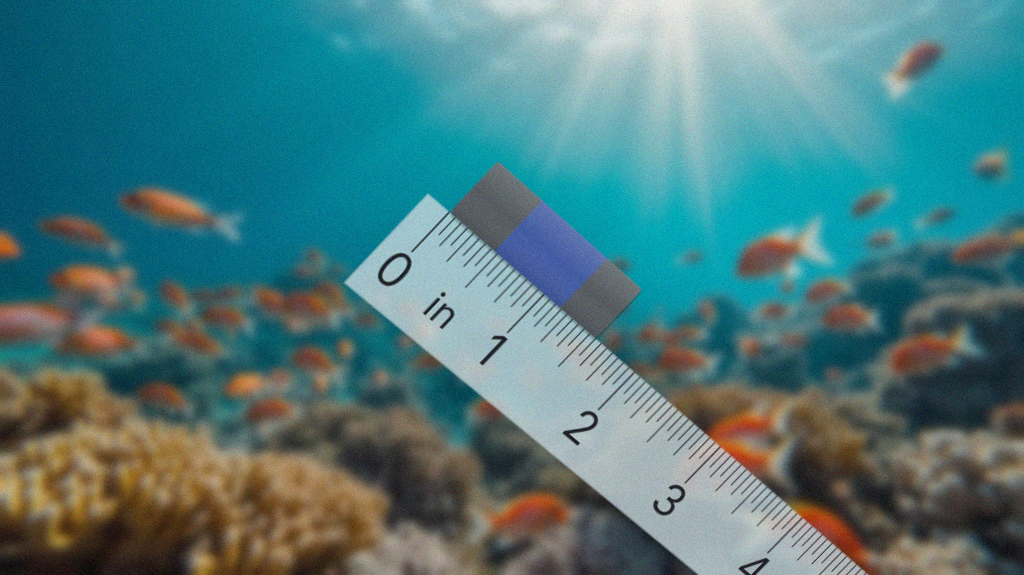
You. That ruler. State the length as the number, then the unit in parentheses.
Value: 1.5625 (in)
